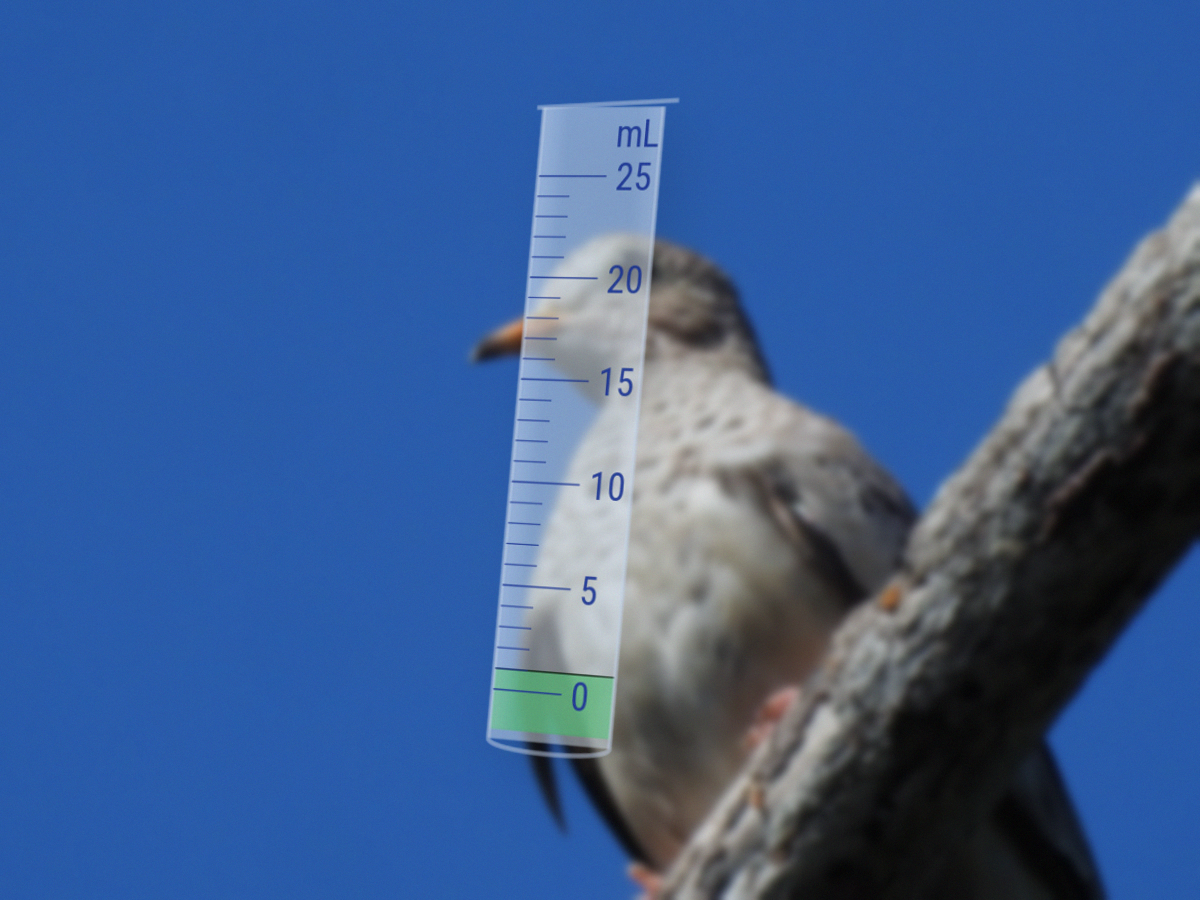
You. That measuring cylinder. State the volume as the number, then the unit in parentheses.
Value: 1 (mL)
